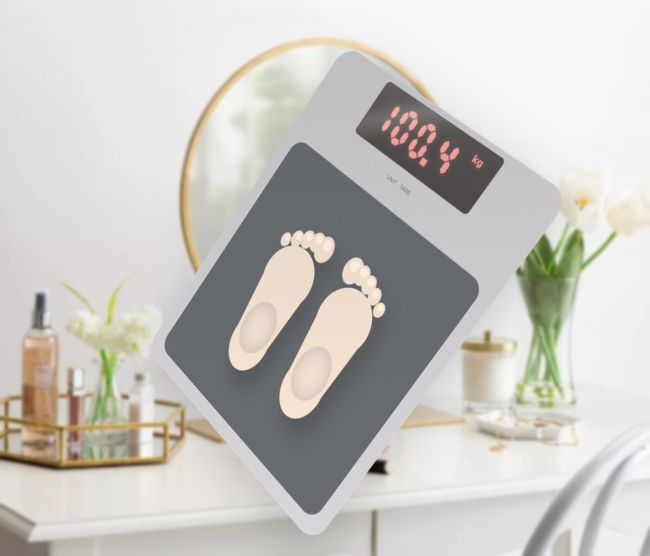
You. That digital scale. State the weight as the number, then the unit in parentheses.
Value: 100.4 (kg)
